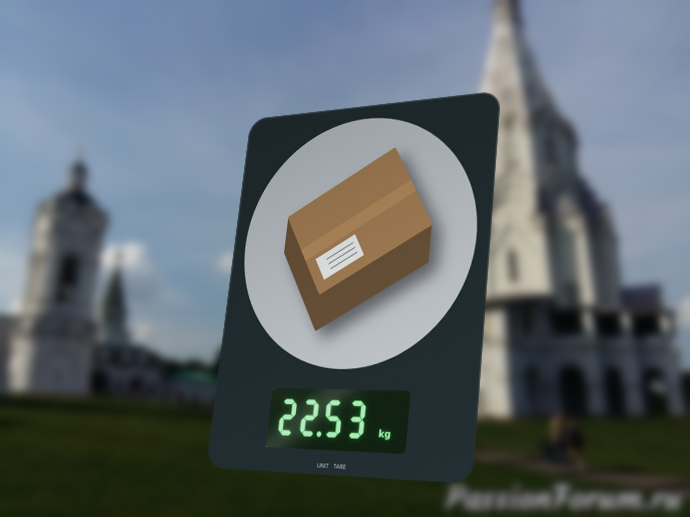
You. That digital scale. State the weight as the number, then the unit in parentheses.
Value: 22.53 (kg)
